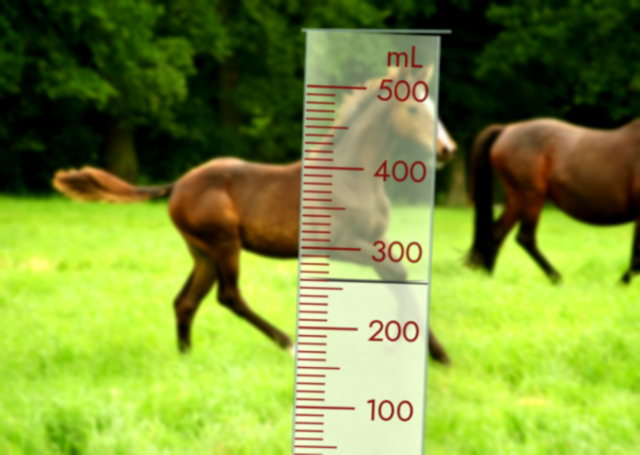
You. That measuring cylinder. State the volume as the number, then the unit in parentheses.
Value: 260 (mL)
